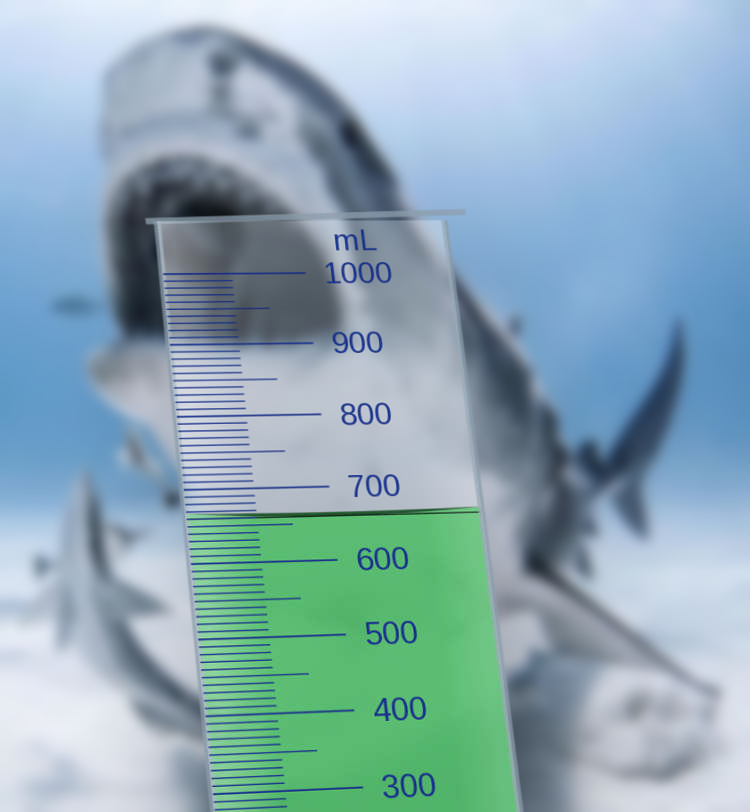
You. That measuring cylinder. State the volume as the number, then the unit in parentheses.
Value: 660 (mL)
